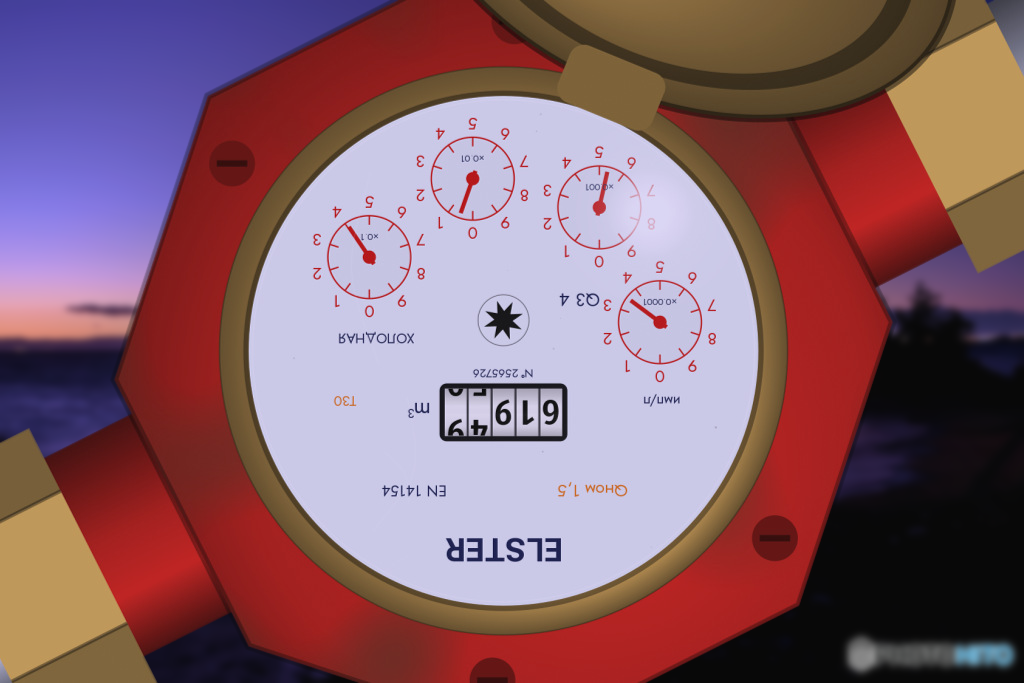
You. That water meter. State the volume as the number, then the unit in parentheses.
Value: 61949.4053 (m³)
